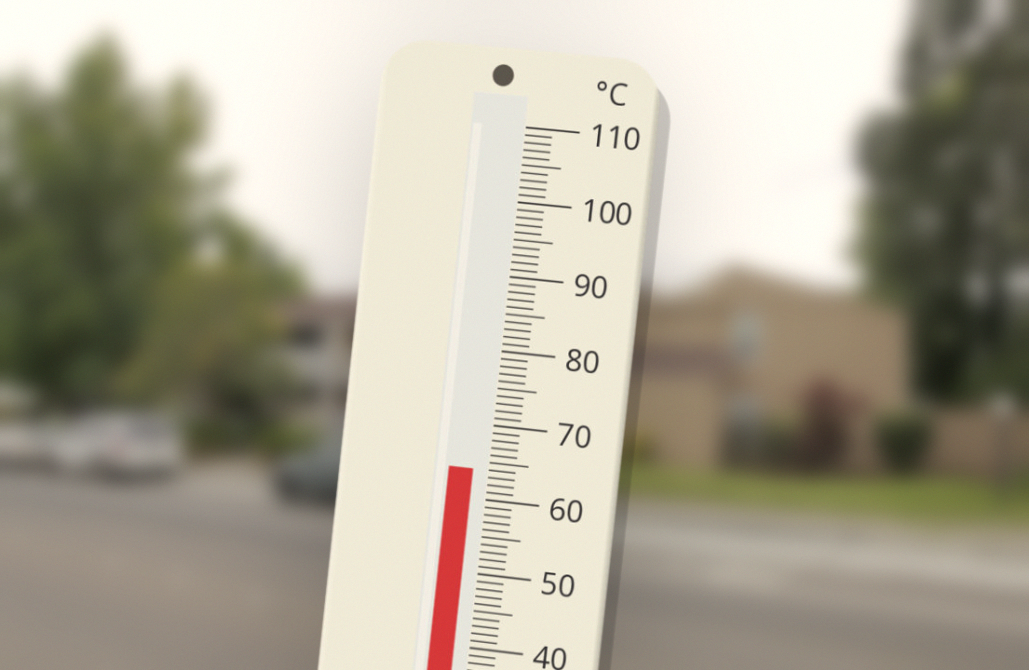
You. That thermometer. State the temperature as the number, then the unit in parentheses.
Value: 64 (°C)
